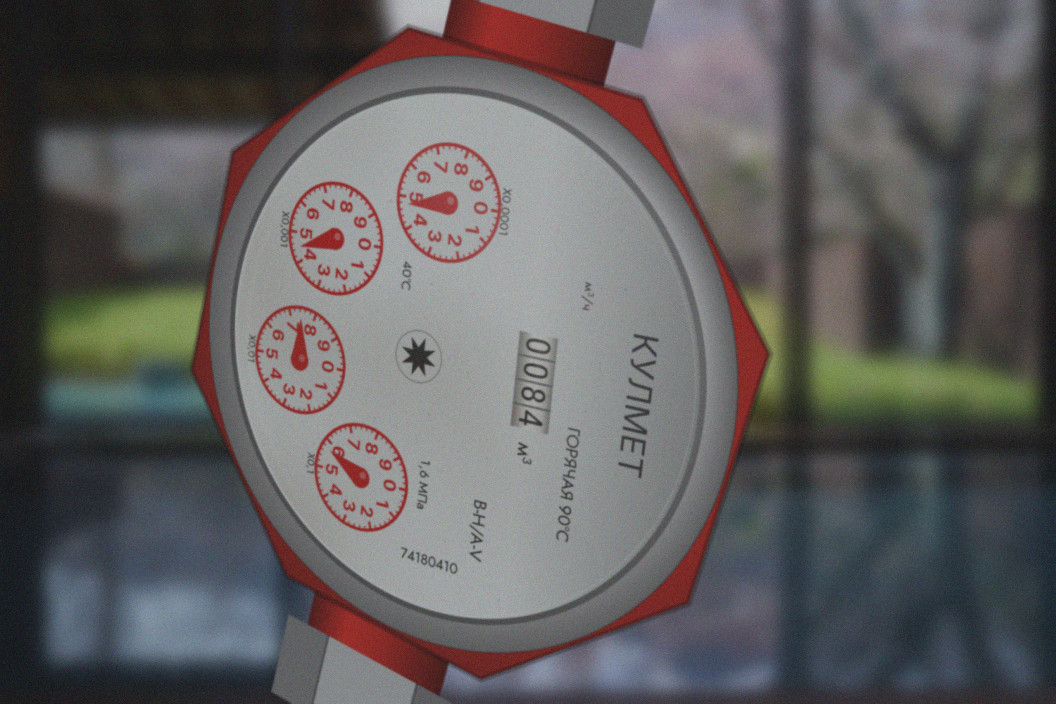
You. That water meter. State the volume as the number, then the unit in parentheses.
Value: 84.5744 (m³)
